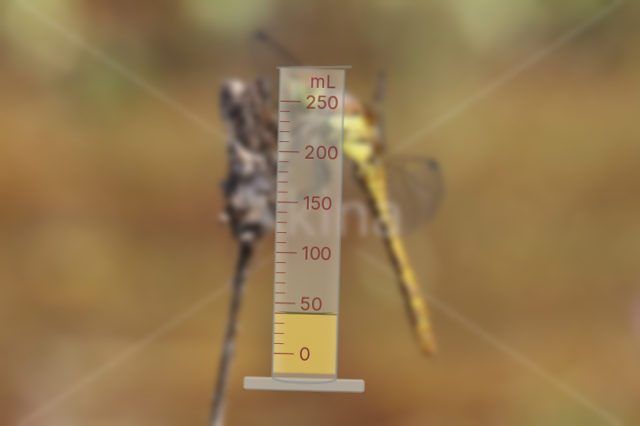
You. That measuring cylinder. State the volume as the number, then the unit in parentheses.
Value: 40 (mL)
